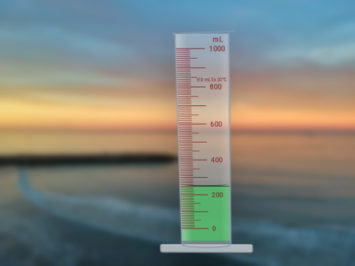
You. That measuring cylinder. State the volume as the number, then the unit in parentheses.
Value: 250 (mL)
